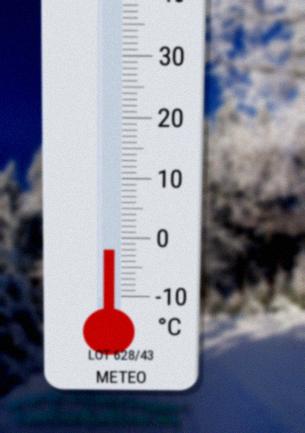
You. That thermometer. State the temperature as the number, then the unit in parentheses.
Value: -2 (°C)
